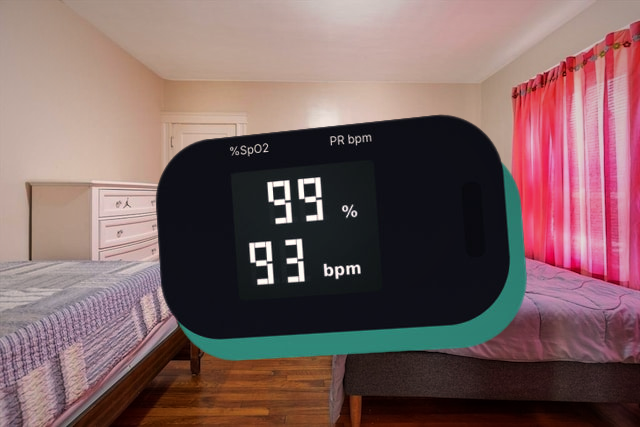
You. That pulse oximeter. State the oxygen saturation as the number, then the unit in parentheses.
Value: 99 (%)
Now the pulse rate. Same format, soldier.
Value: 93 (bpm)
